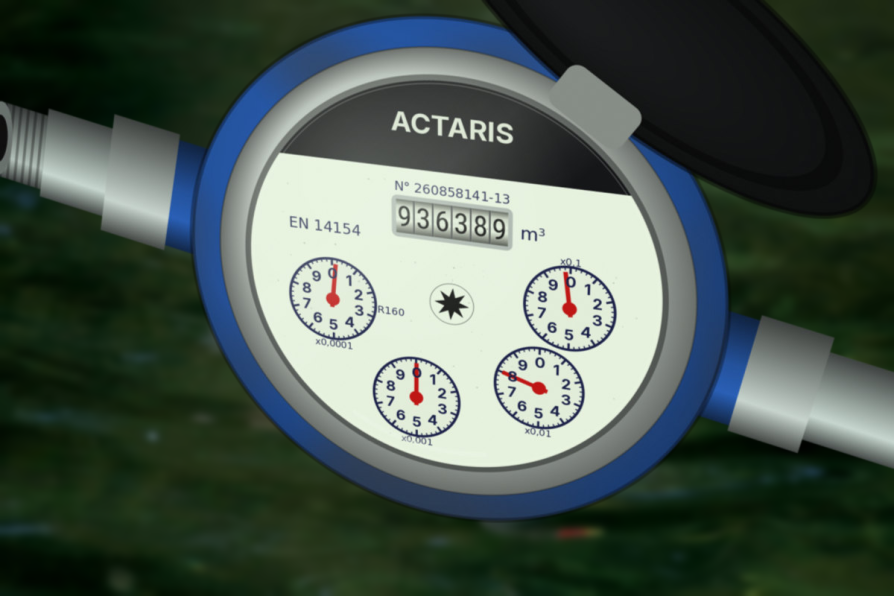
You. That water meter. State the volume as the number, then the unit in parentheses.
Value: 936388.9800 (m³)
